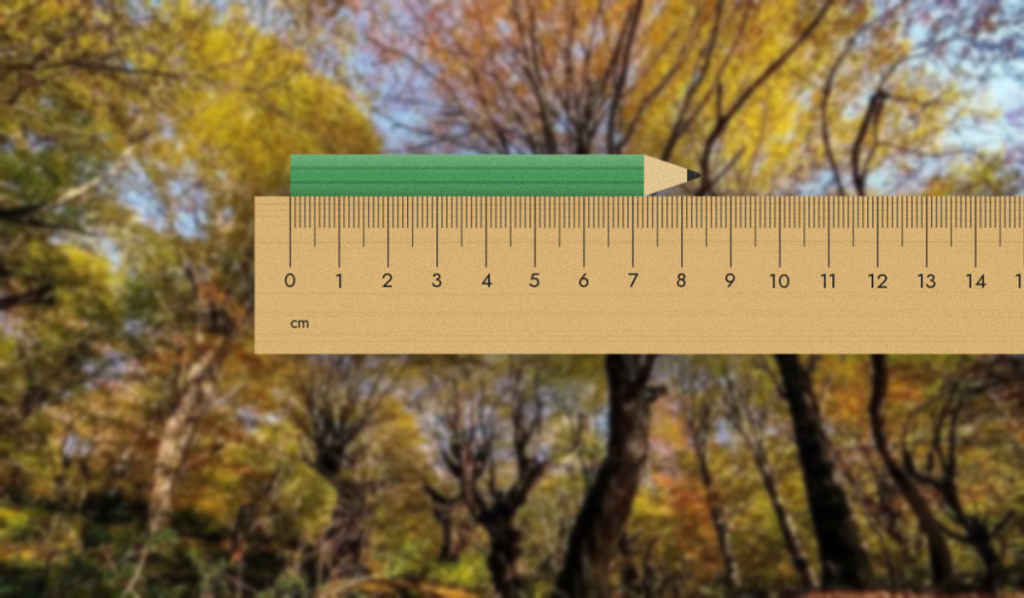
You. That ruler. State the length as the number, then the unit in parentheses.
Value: 8.4 (cm)
